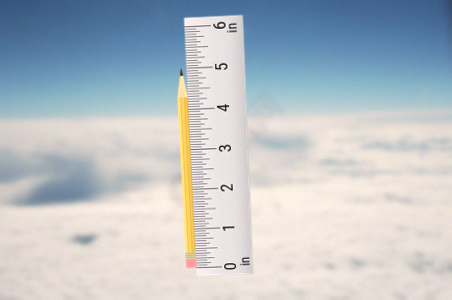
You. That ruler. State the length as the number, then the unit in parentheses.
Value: 5 (in)
